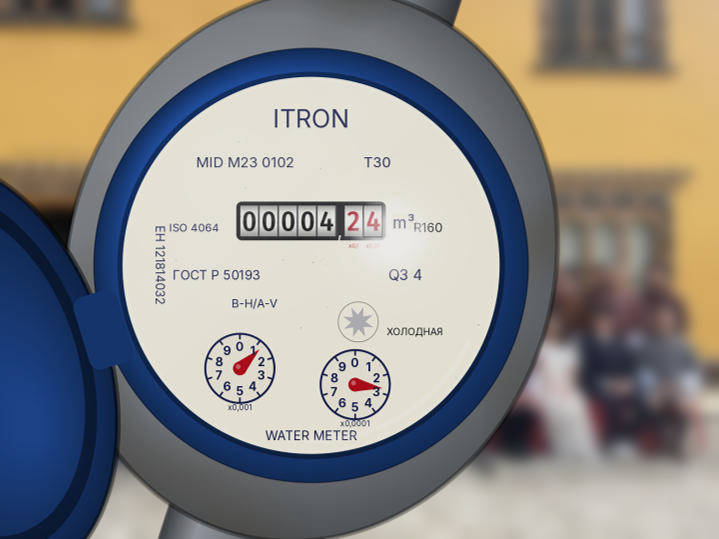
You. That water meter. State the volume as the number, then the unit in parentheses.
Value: 4.2412 (m³)
